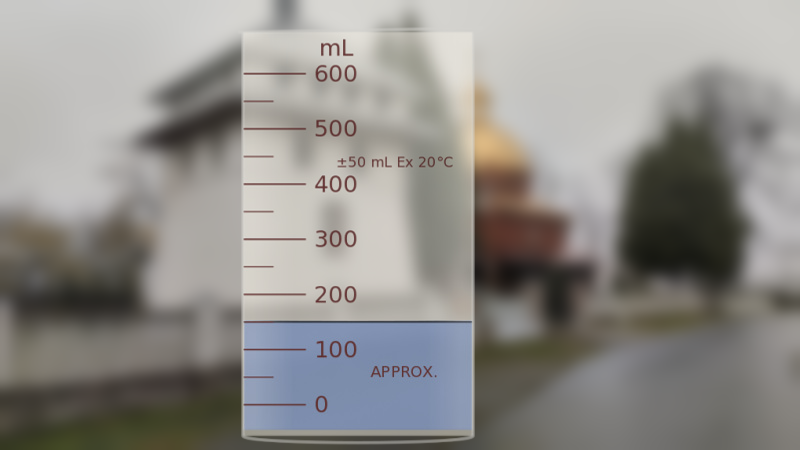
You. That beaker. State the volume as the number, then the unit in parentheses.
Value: 150 (mL)
